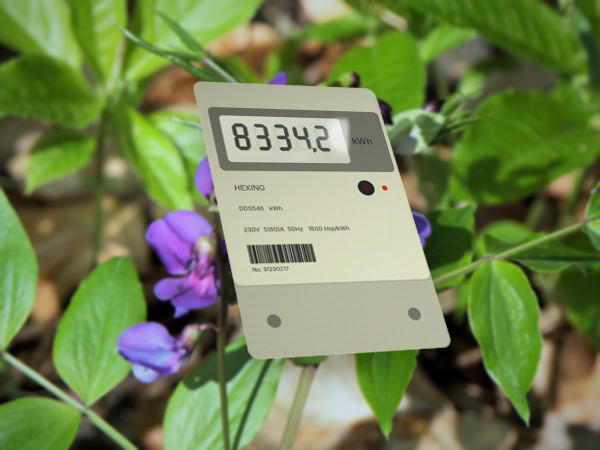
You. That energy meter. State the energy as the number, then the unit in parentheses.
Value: 8334.2 (kWh)
